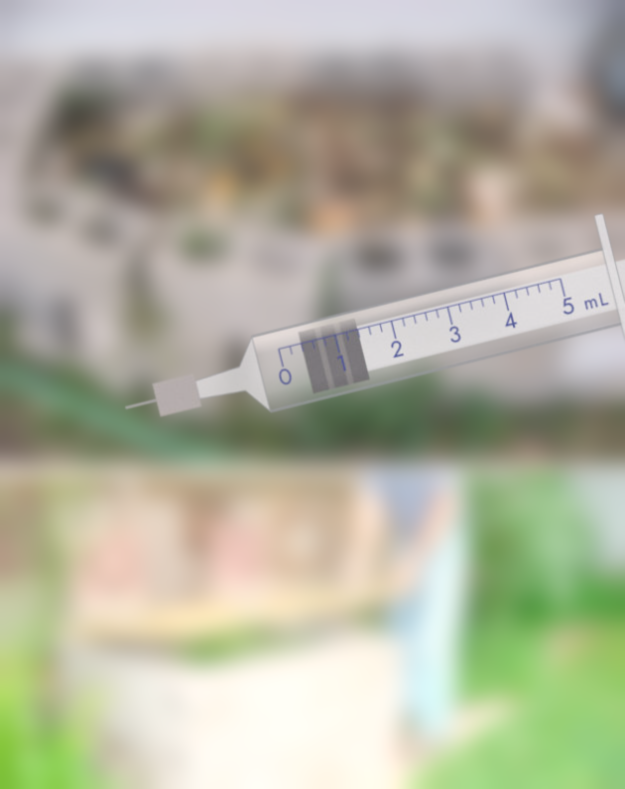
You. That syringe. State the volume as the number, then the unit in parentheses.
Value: 0.4 (mL)
